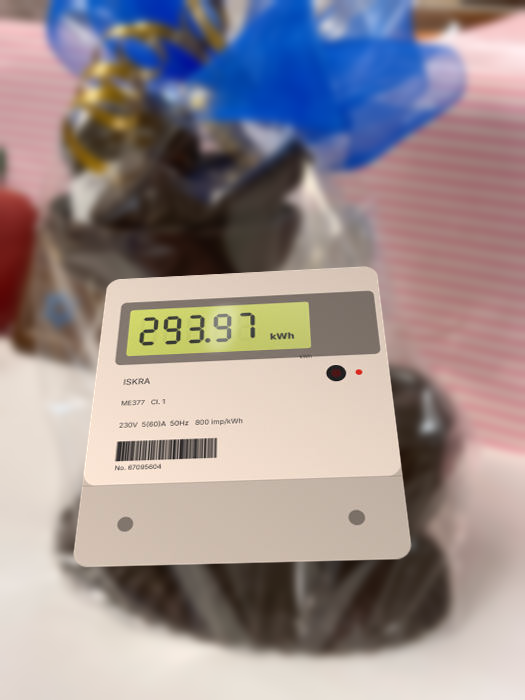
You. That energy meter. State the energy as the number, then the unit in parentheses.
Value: 293.97 (kWh)
